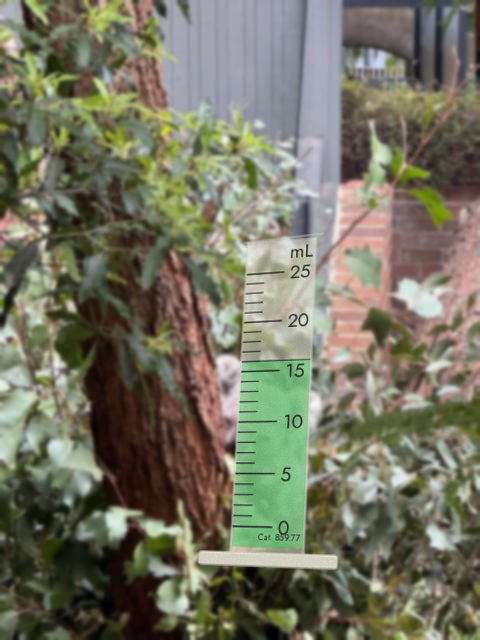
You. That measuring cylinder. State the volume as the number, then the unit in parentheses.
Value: 16 (mL)
